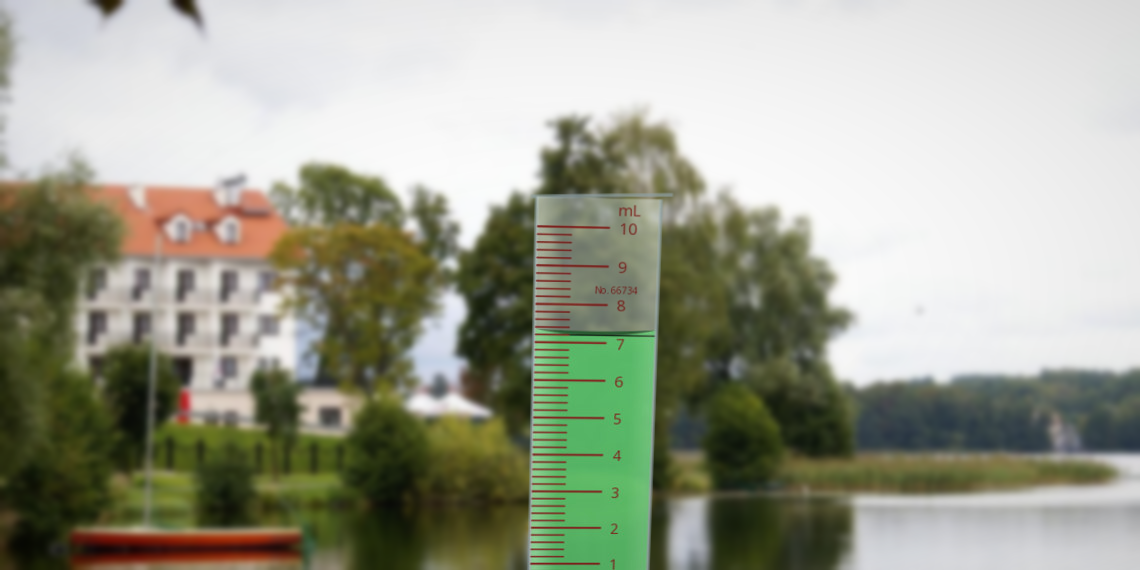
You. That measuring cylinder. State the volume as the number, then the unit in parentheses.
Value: 7.2 (mL)
